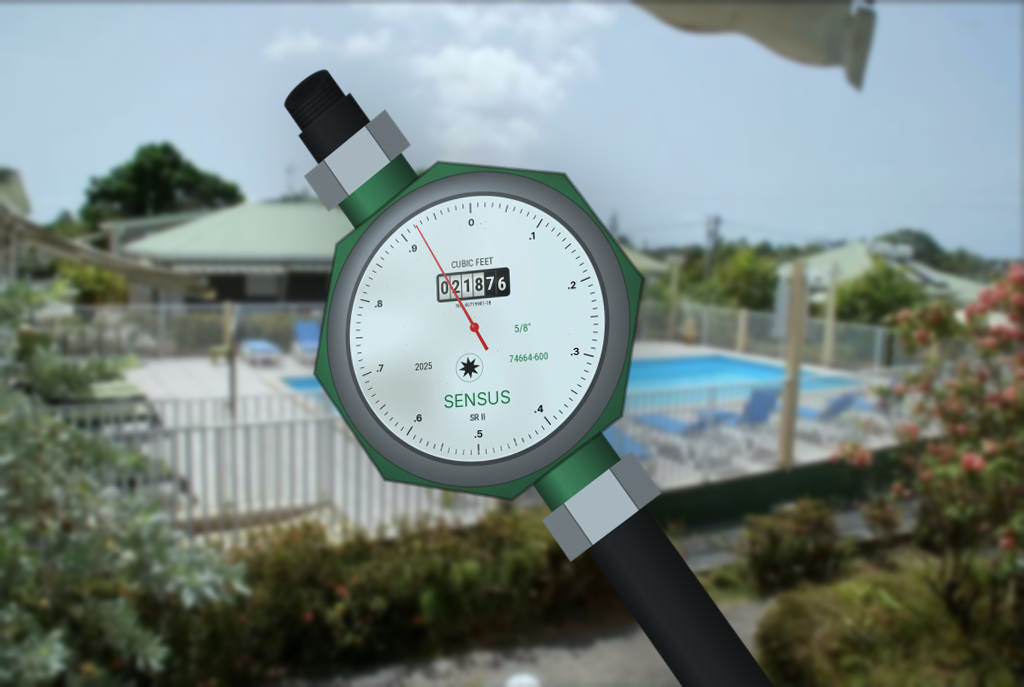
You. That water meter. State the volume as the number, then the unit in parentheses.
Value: 21875.92 (ft³)
